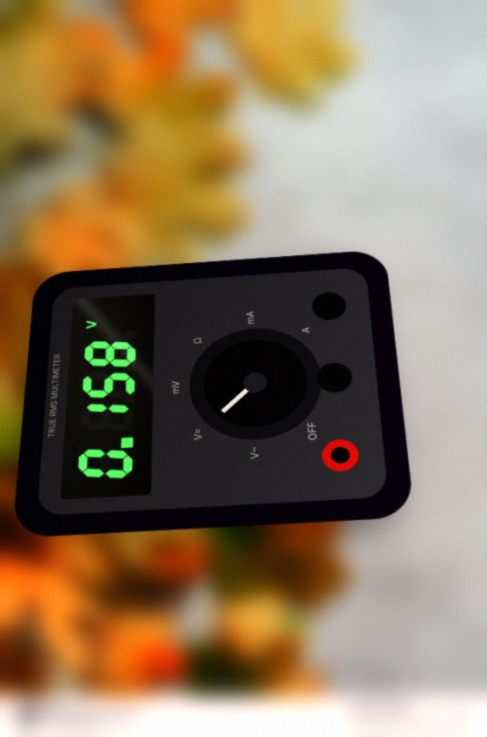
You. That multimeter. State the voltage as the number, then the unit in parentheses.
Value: 0.158 (V)
